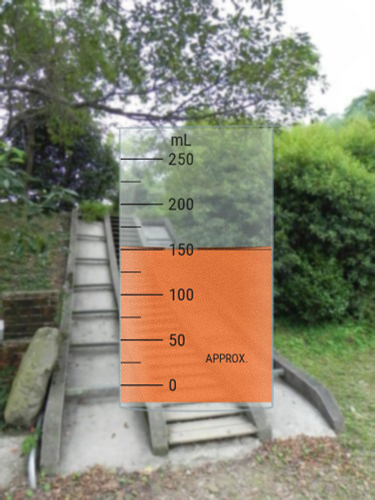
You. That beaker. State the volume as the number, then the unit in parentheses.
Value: 150 (mL)
